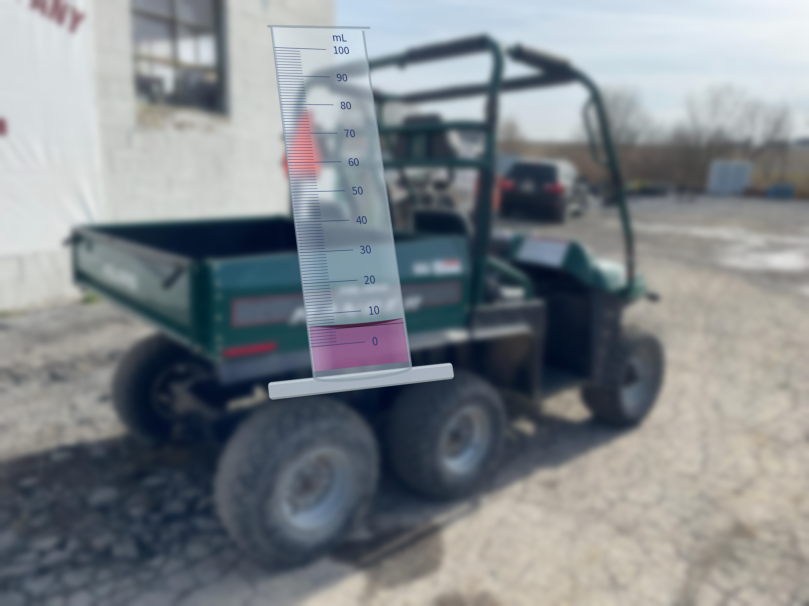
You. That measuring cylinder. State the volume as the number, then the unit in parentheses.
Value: 5 (mL)
